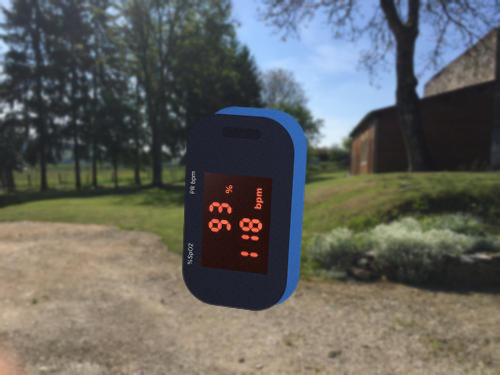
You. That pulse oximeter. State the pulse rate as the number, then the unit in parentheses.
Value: 118 (bpm)
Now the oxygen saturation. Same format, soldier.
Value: 93 (%)
